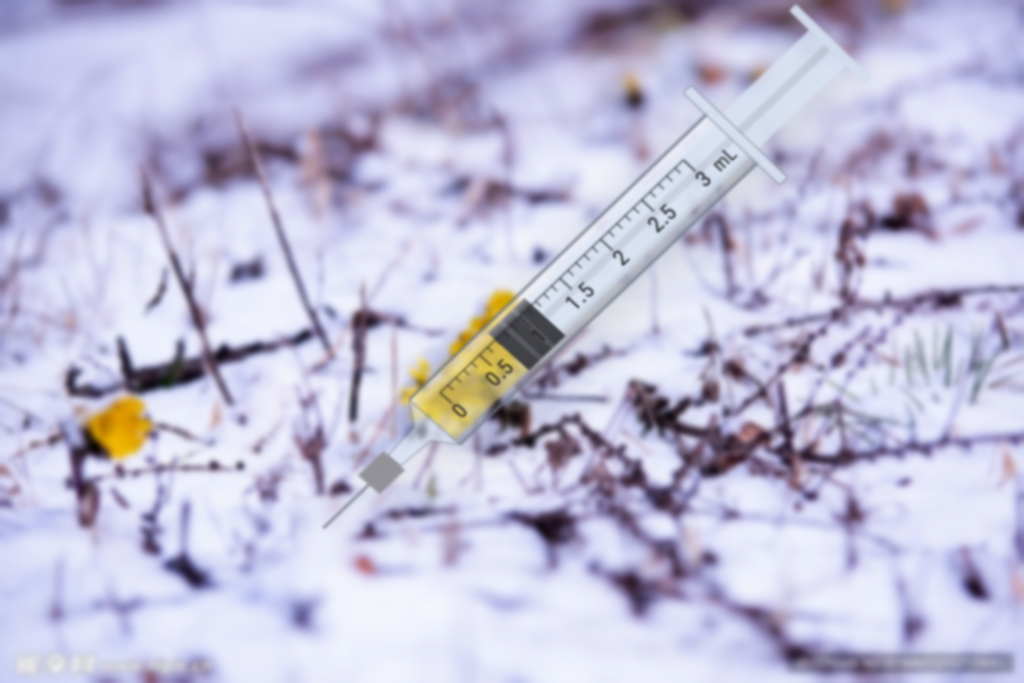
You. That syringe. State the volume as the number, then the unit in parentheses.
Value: 0.7 (mL)
